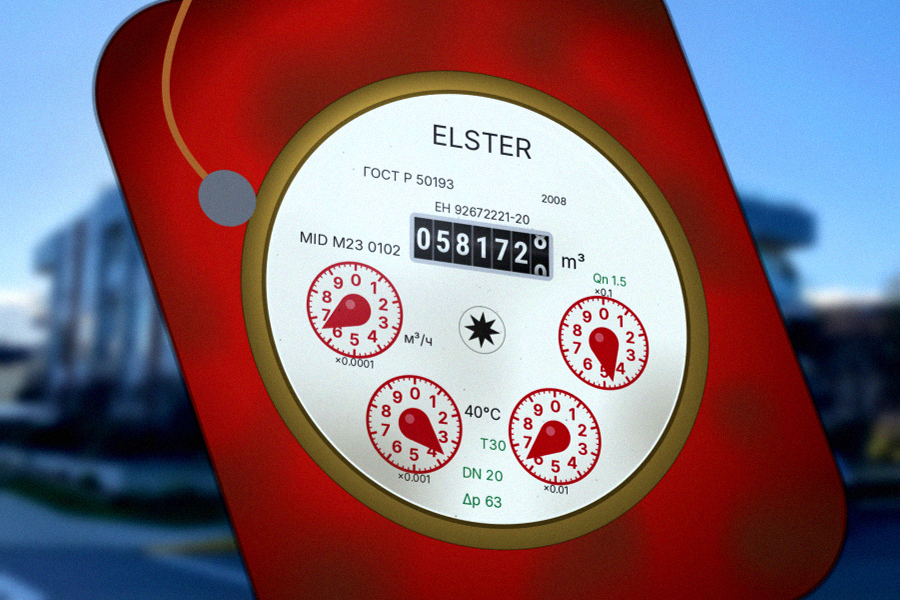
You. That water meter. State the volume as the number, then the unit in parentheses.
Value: 581728.4636 (m³)
